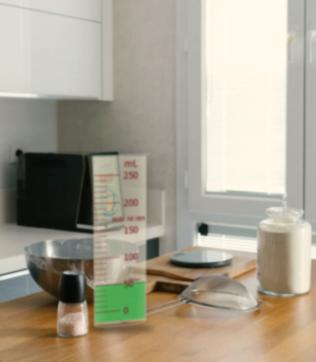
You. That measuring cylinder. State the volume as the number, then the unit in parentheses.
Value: 50 (mL)
